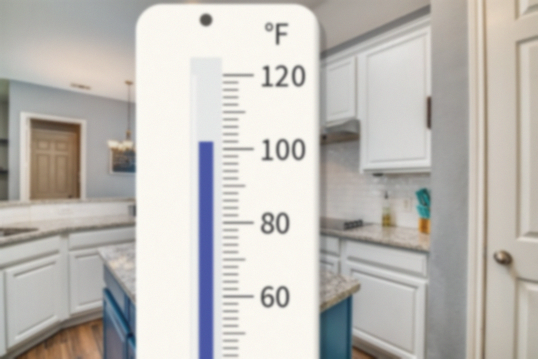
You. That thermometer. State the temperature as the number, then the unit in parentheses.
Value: 102 (°F)
